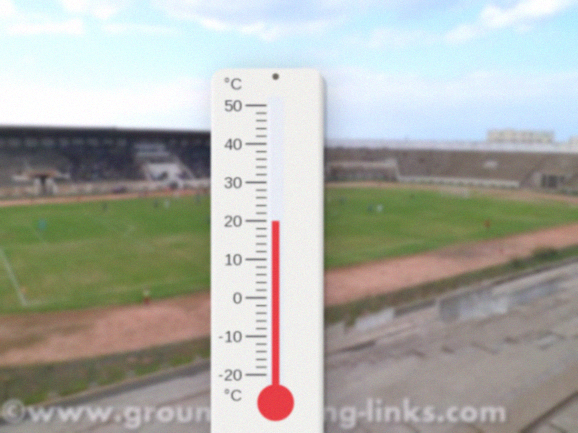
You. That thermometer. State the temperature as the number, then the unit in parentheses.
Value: 20 (°C)
